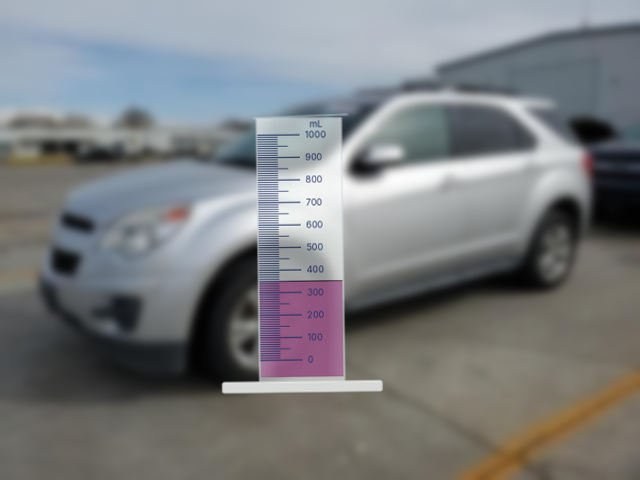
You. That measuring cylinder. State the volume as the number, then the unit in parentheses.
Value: 350 (mL)
